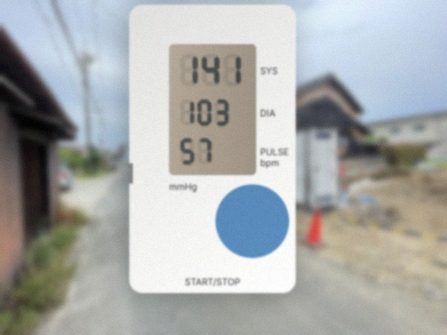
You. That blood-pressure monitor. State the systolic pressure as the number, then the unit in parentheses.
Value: 141 (mmHg)
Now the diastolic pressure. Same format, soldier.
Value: 103 (mmHg)
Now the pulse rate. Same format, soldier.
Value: 57 (bpm)
